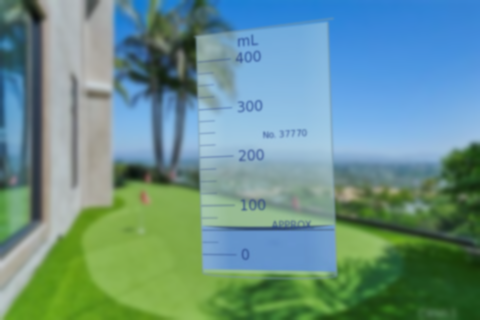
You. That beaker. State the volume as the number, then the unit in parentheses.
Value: 50 (mL)
